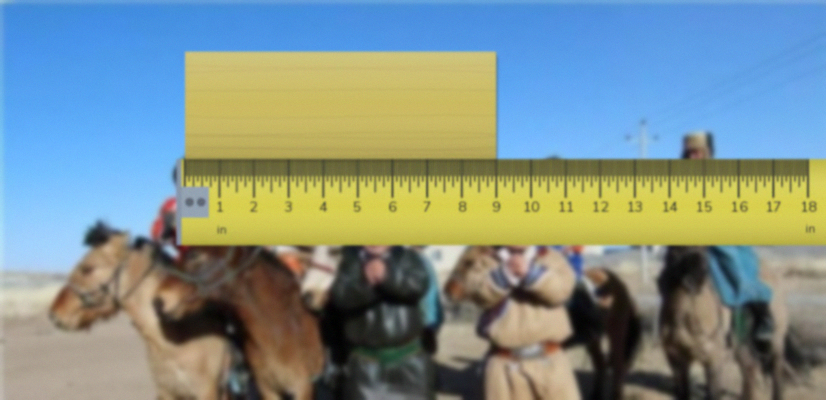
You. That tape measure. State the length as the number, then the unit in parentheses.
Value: 9 (in)
